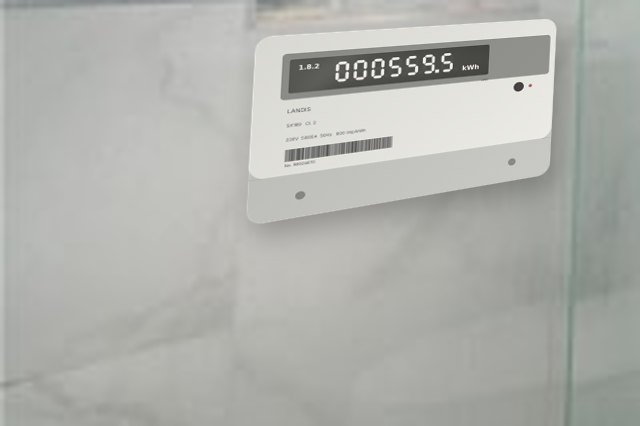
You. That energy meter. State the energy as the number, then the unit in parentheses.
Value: 559.5 (kWh)
